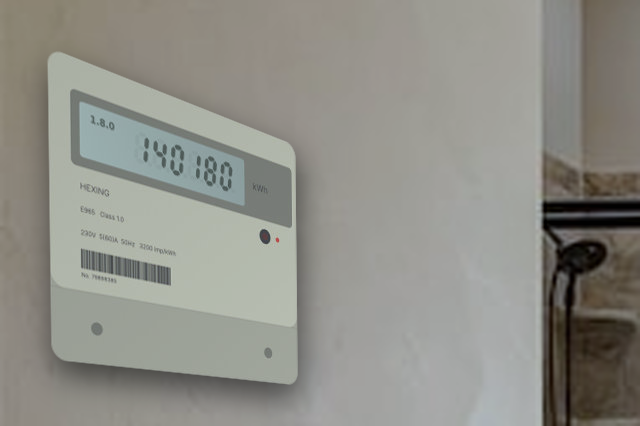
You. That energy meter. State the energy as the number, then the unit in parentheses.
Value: 140180 (kWh)
